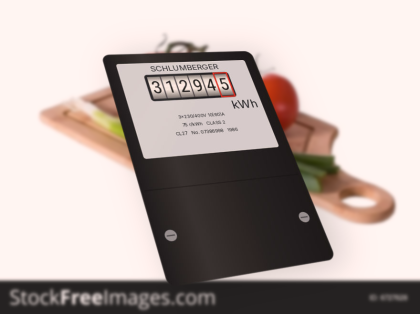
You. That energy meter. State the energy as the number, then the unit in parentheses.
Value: 31294.5 (kWh)
